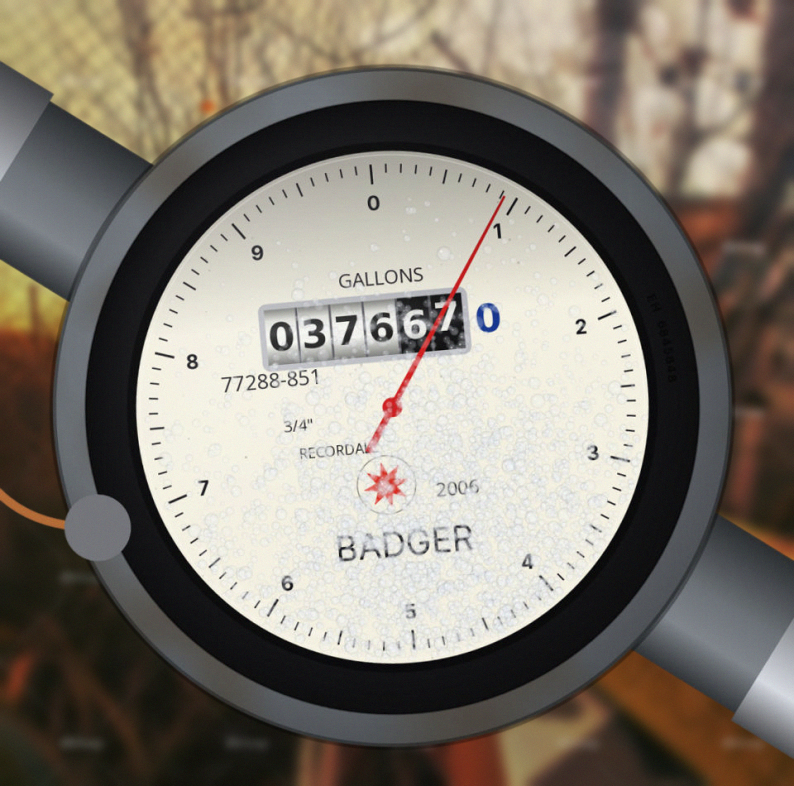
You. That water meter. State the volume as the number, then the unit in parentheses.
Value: 376670.9 (gal)
